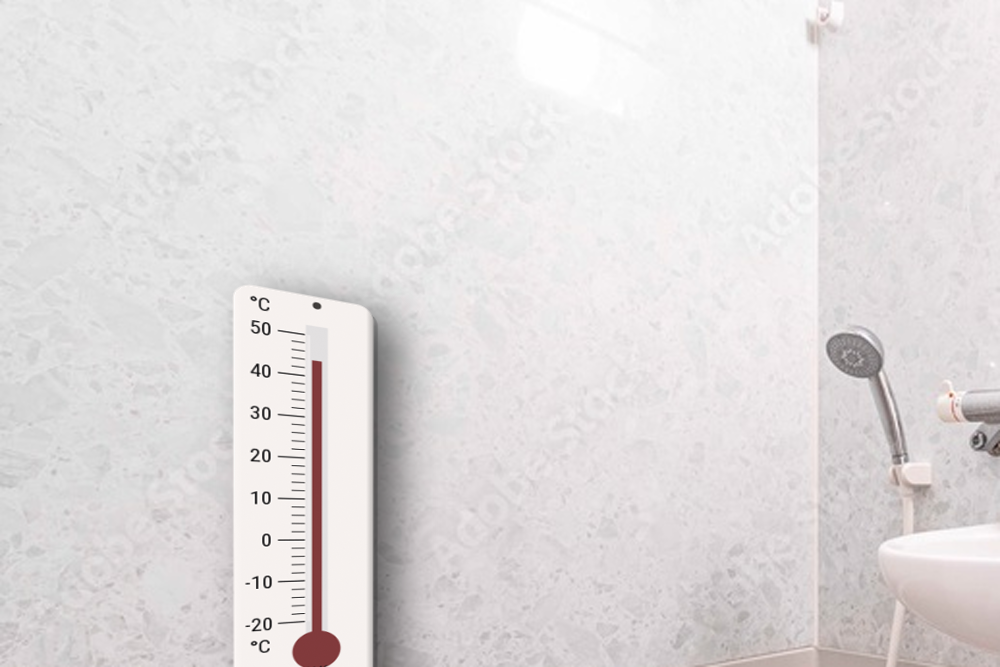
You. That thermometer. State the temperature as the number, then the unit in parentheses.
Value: 44 (°C)
